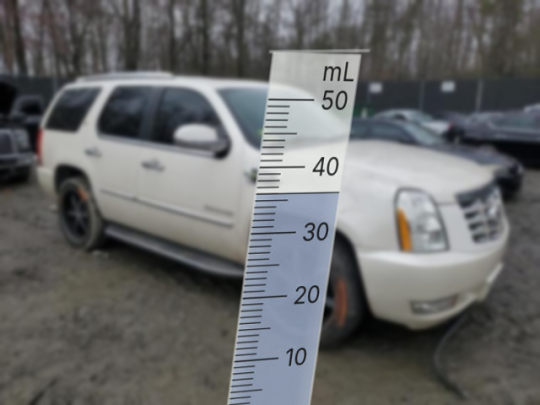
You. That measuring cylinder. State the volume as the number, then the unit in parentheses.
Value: 36 (mL)
